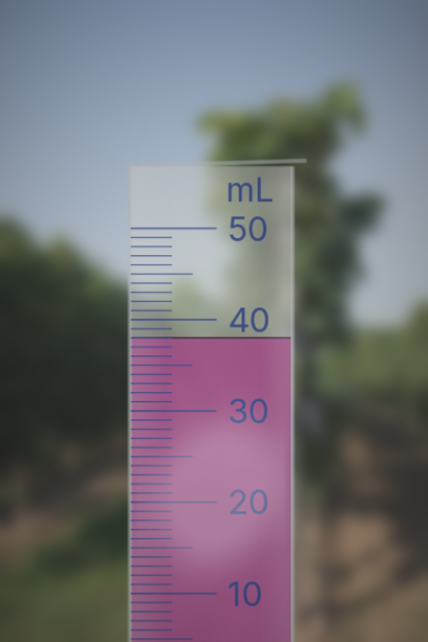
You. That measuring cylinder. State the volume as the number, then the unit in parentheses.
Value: 38 (mL)
